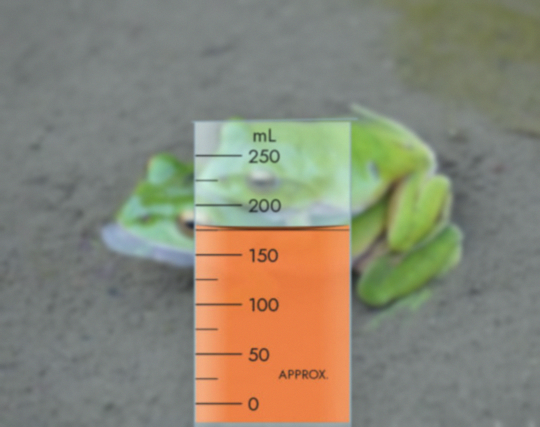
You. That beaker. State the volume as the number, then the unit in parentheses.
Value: 175 (mL)
